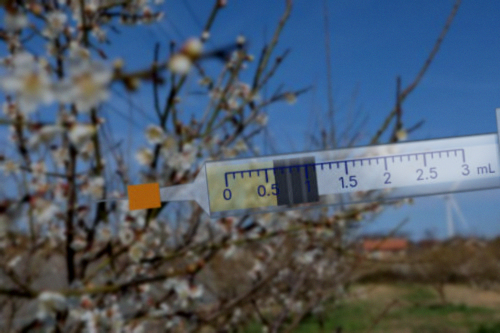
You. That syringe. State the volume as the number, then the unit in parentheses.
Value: 0.6 (mL)
